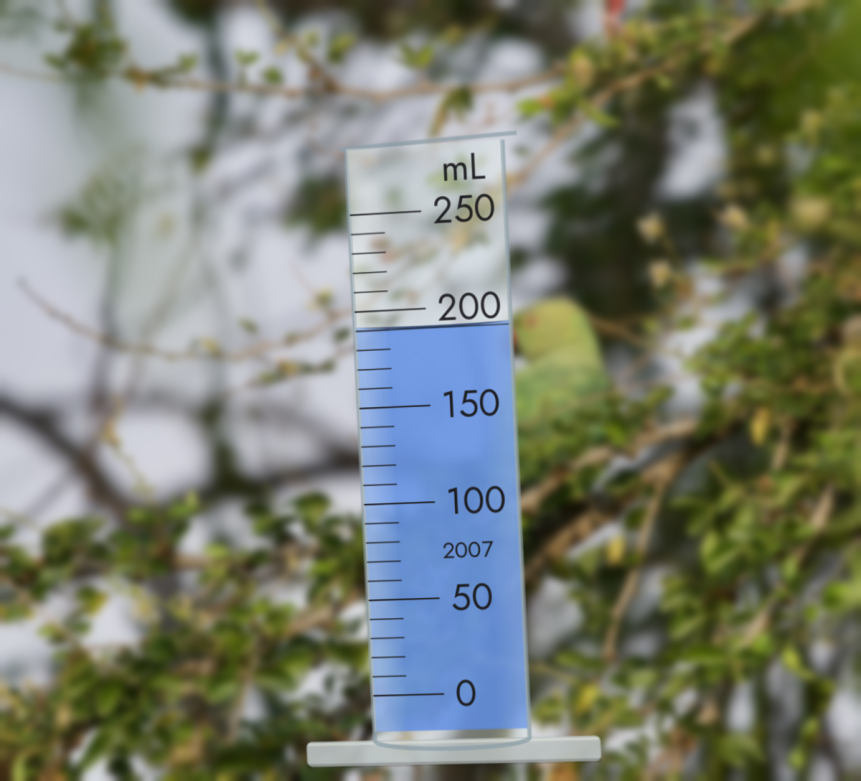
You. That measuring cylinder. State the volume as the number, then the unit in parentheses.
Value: 190 (mL)
